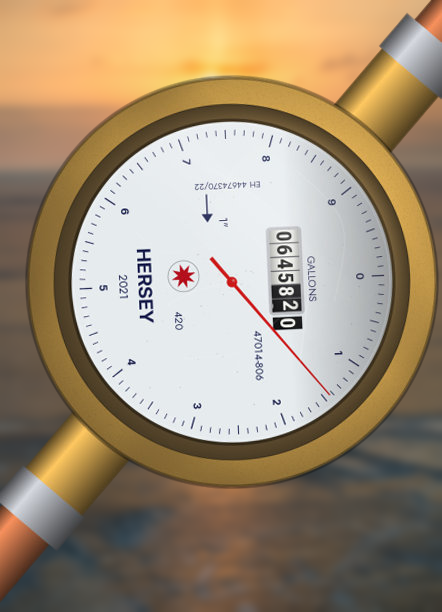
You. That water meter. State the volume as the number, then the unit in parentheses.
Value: 645821.4 (gal)
